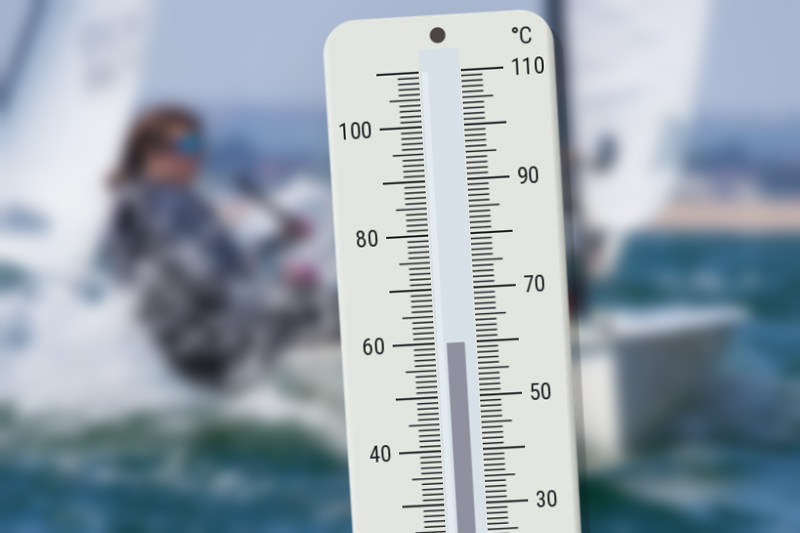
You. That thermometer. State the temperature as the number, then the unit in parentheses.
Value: 60 (°C)
